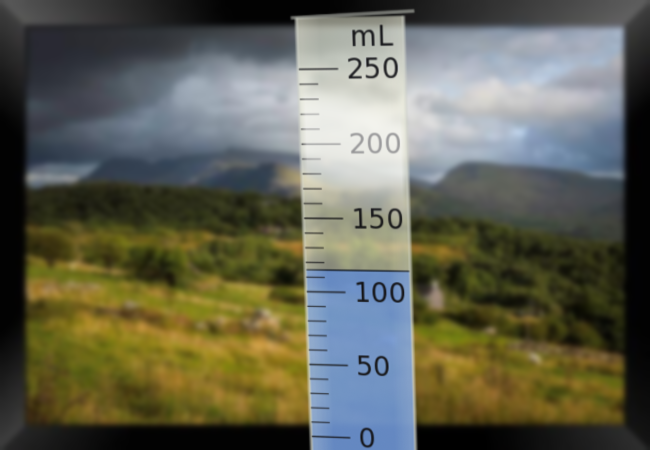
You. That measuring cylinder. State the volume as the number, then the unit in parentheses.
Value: 115 (mL)
